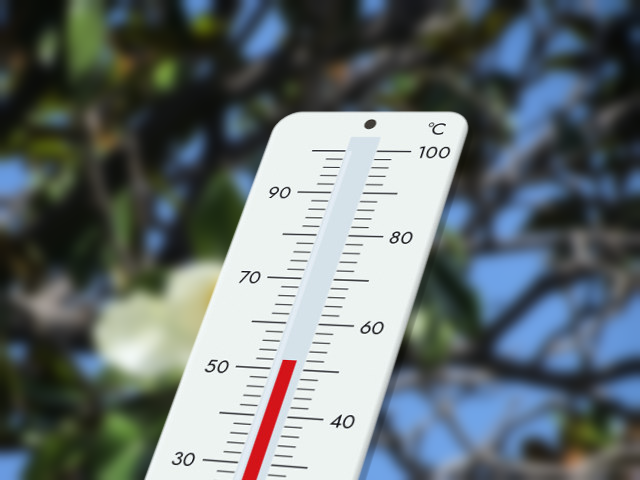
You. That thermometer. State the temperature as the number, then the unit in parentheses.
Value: 52 (°C)
